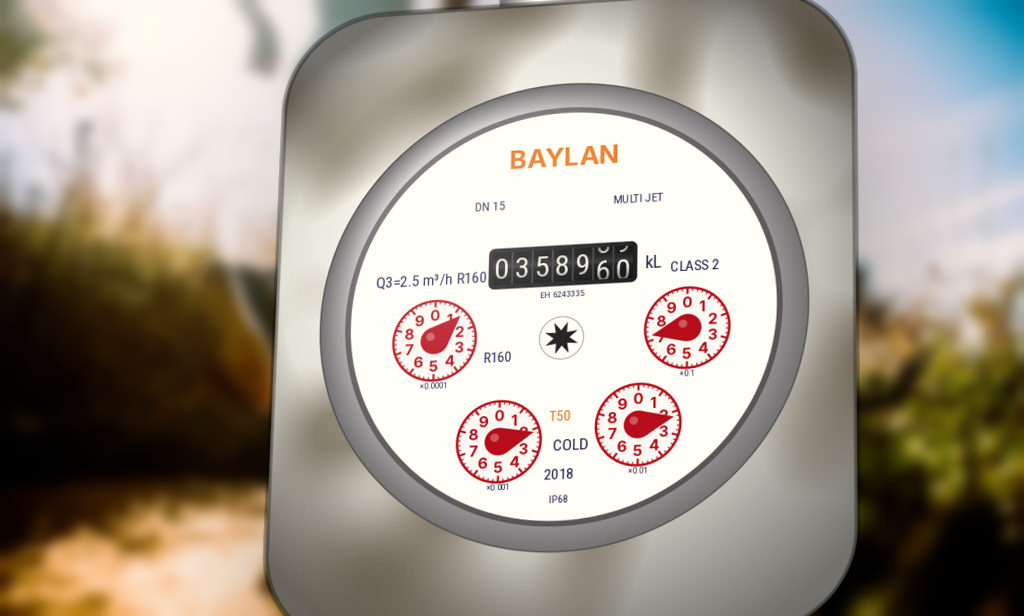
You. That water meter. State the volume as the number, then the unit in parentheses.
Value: 358959.7221 (kL)
